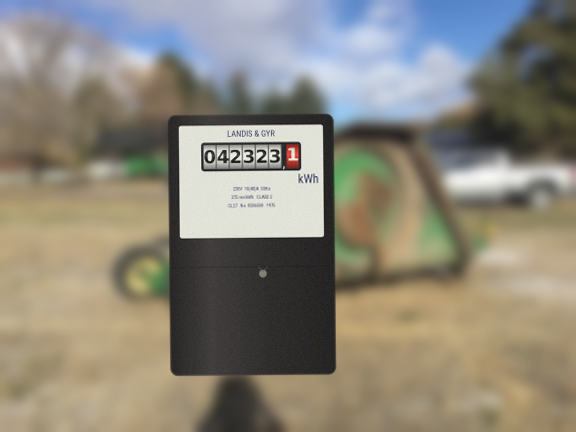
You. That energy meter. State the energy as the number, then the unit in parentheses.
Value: 42323.1 (kWh)
